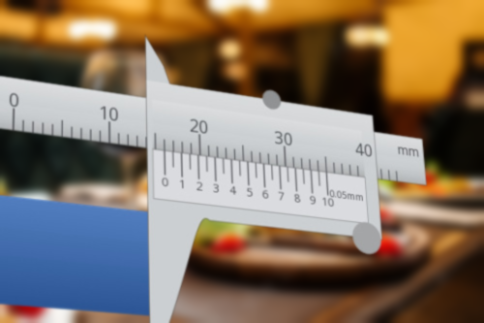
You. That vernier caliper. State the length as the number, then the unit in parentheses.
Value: 16.0 (mm)
